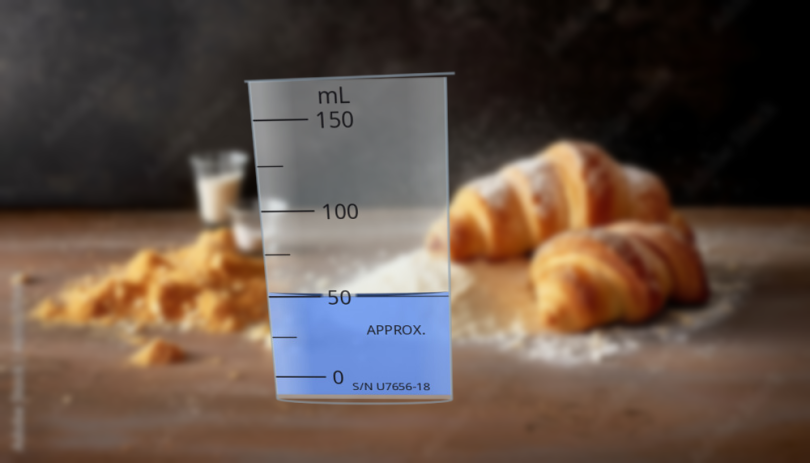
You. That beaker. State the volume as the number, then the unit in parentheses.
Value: 50 (mL)
